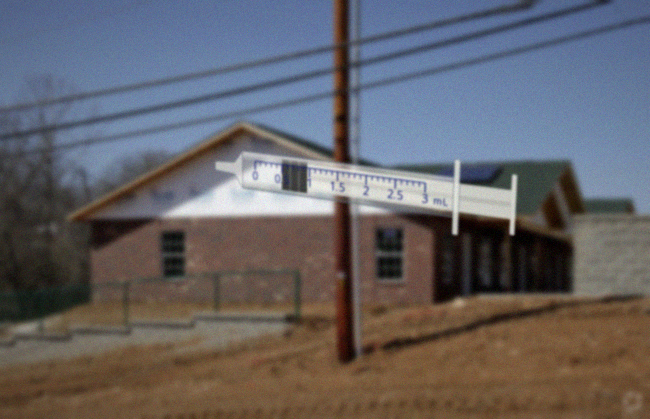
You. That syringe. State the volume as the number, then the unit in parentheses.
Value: 0.5 (mL)
